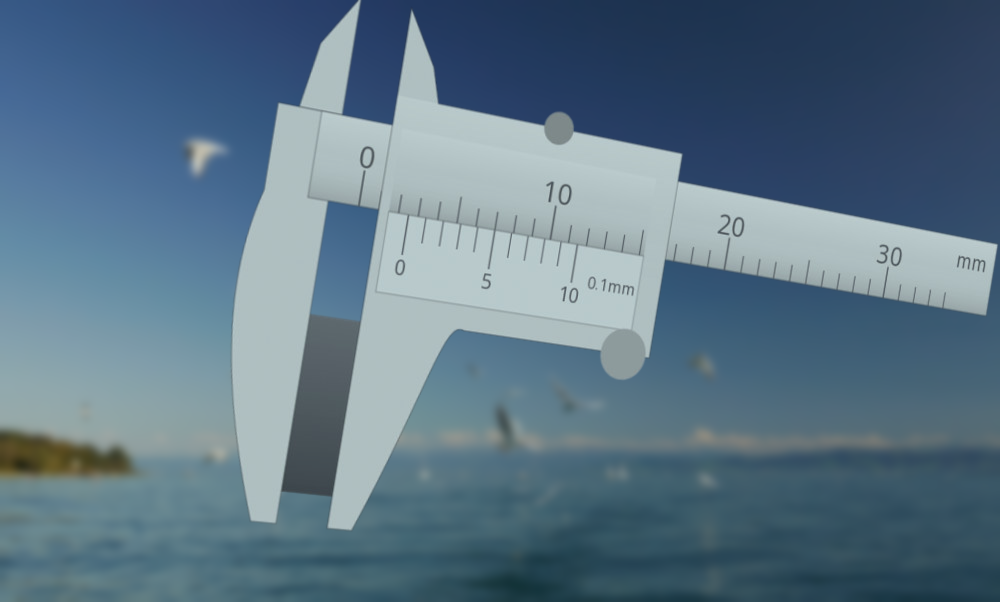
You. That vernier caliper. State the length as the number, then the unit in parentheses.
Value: 2.5 (mm)
